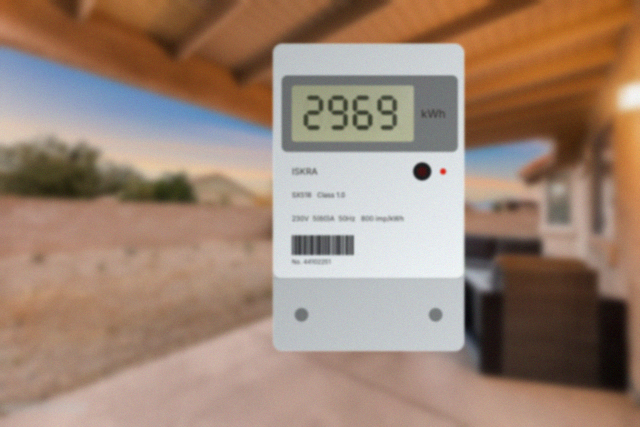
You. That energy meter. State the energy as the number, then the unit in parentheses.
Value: 2969 (kWh)
